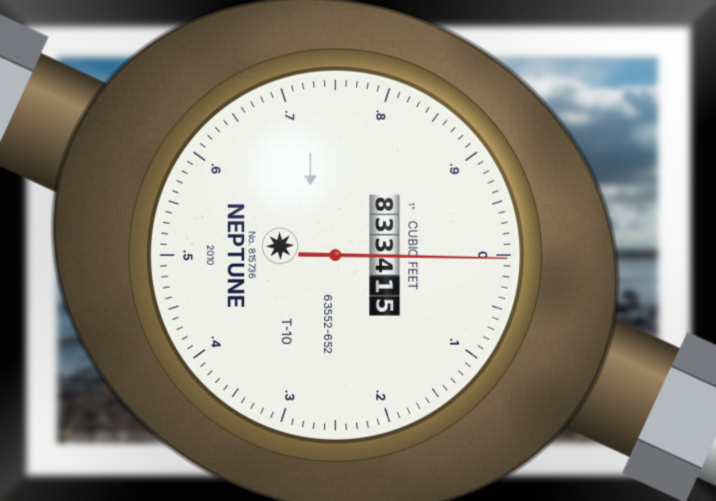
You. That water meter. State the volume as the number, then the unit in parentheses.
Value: 833415.00 (ft³)
